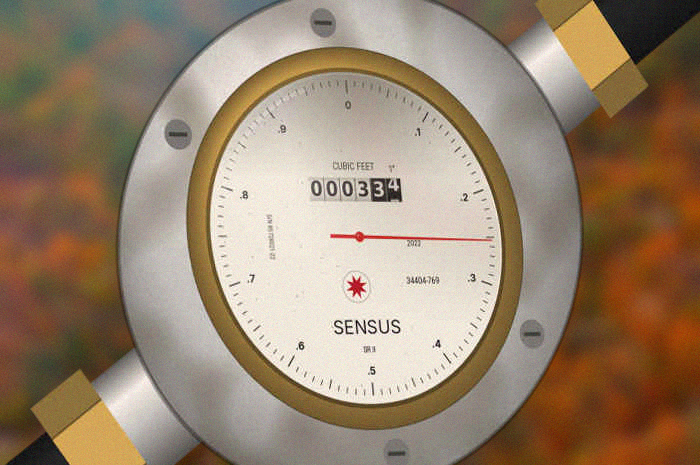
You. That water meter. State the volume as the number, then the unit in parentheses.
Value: 334.25 (ft³)
